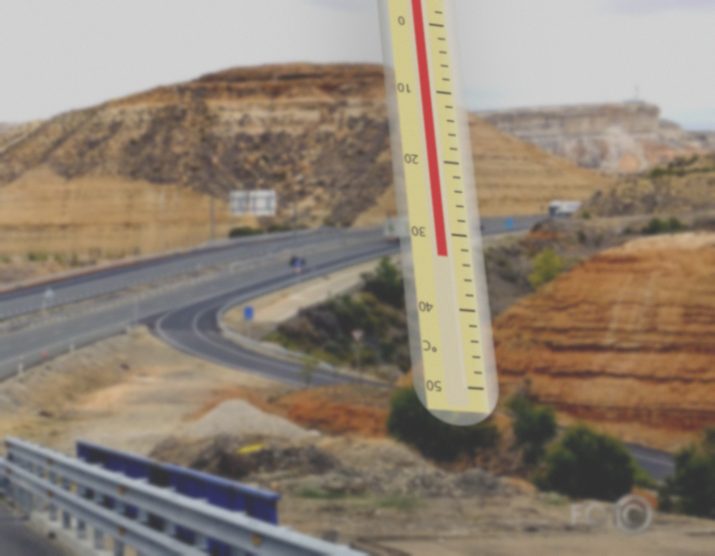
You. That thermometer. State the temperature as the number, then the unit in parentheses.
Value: 33 (°C)
